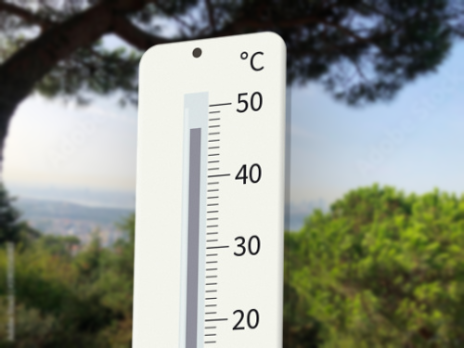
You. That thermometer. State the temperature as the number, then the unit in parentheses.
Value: 47 (°C)
